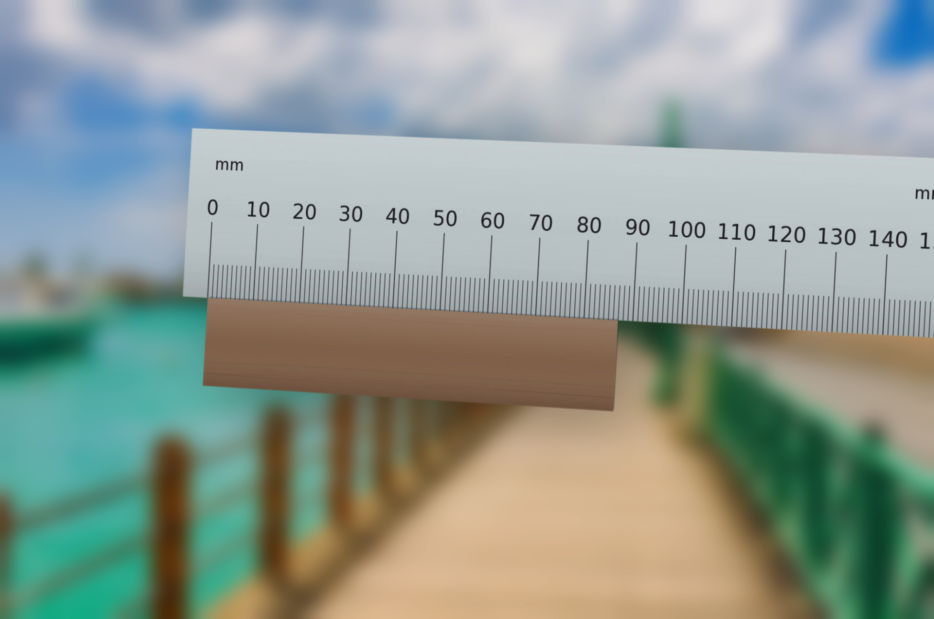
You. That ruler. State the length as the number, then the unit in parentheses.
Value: 87 (mm)
